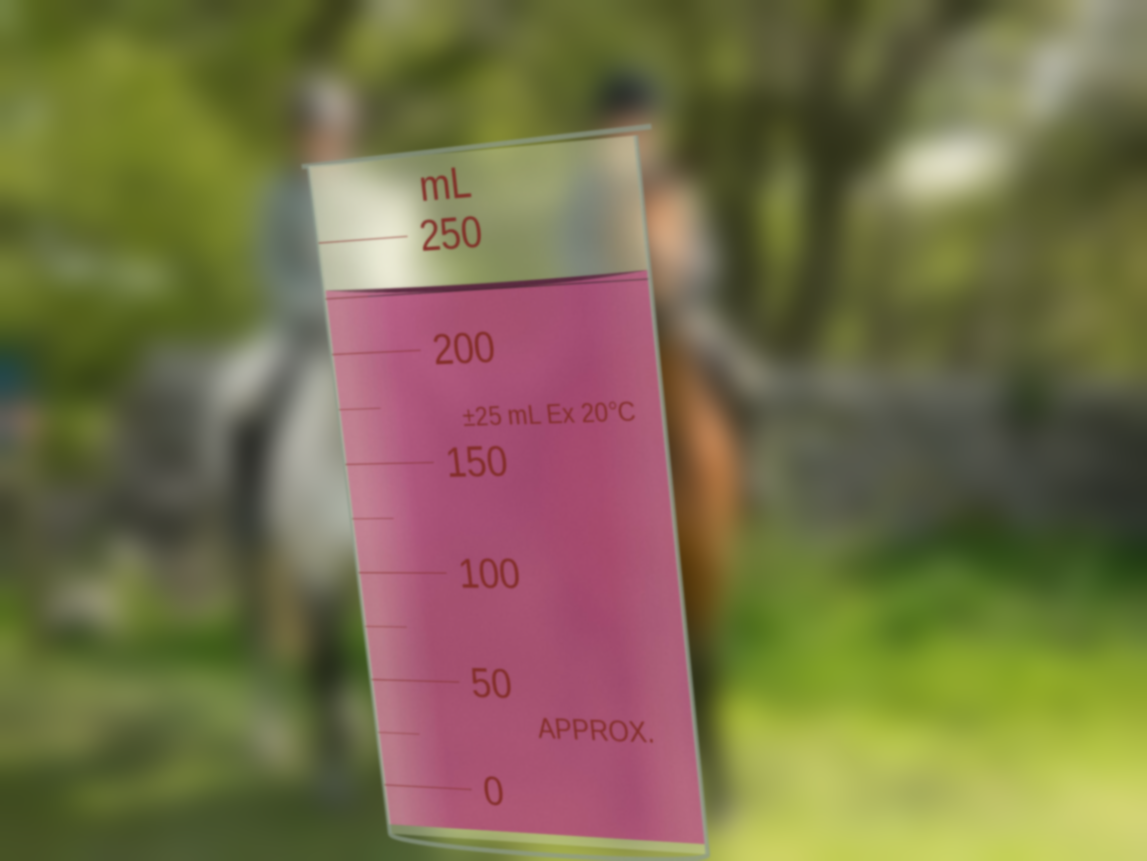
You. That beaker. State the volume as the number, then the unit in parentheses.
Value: 225 (mL)
